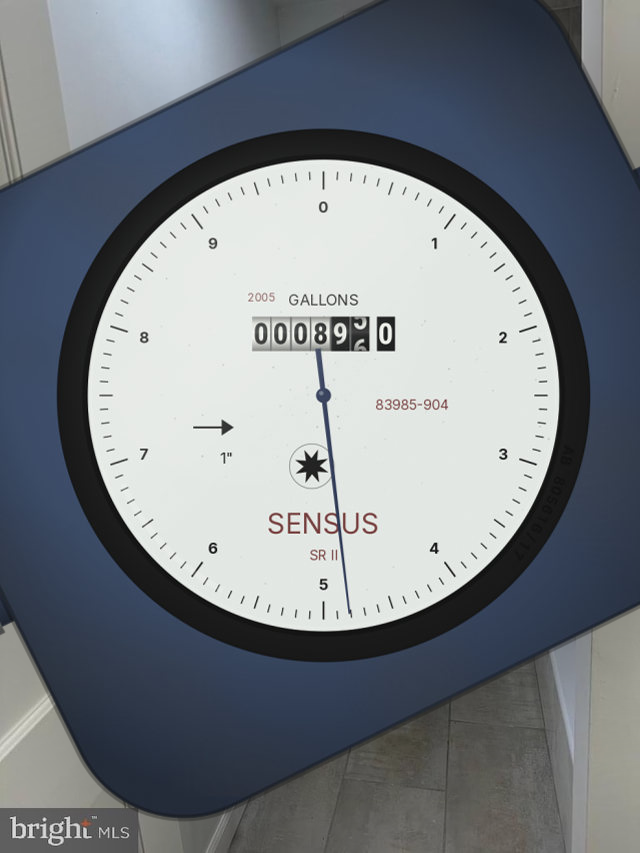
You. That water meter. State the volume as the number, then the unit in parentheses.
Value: 8954.8 (gal)
